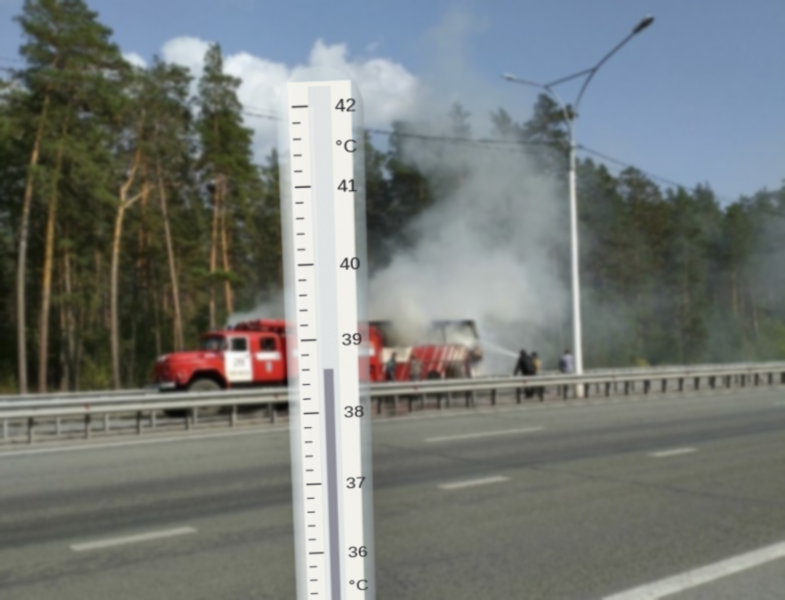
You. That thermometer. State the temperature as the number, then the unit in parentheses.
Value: 38.6 (°C)
